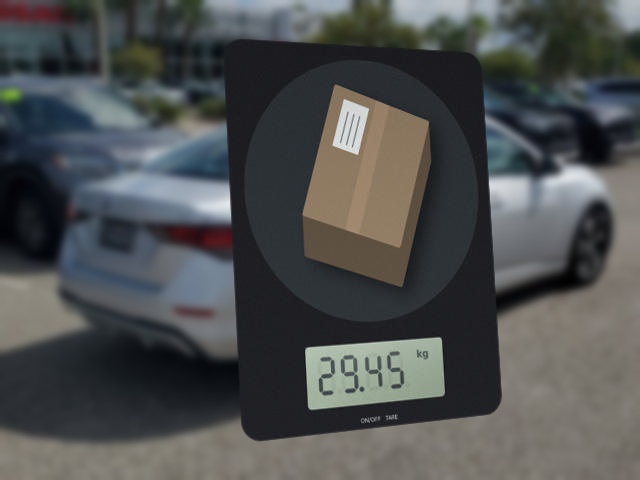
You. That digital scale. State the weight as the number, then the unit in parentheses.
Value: 29.45 (kg)
